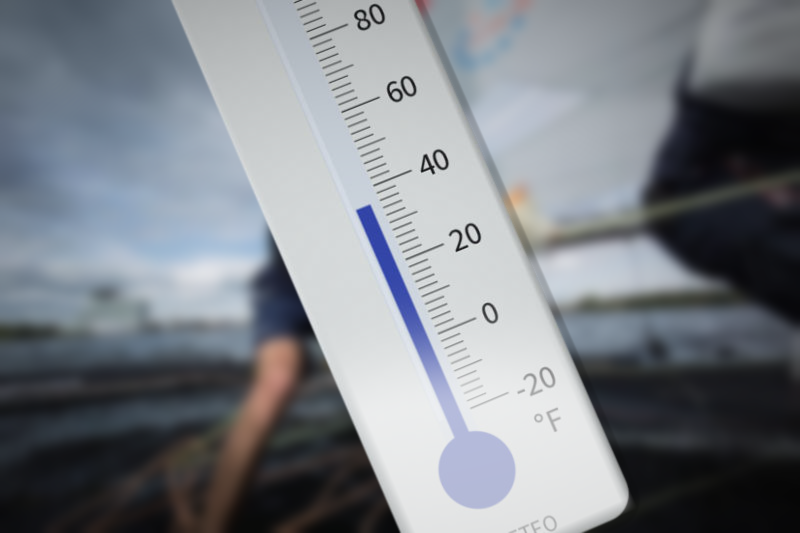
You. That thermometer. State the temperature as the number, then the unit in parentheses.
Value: 36 (°F)
